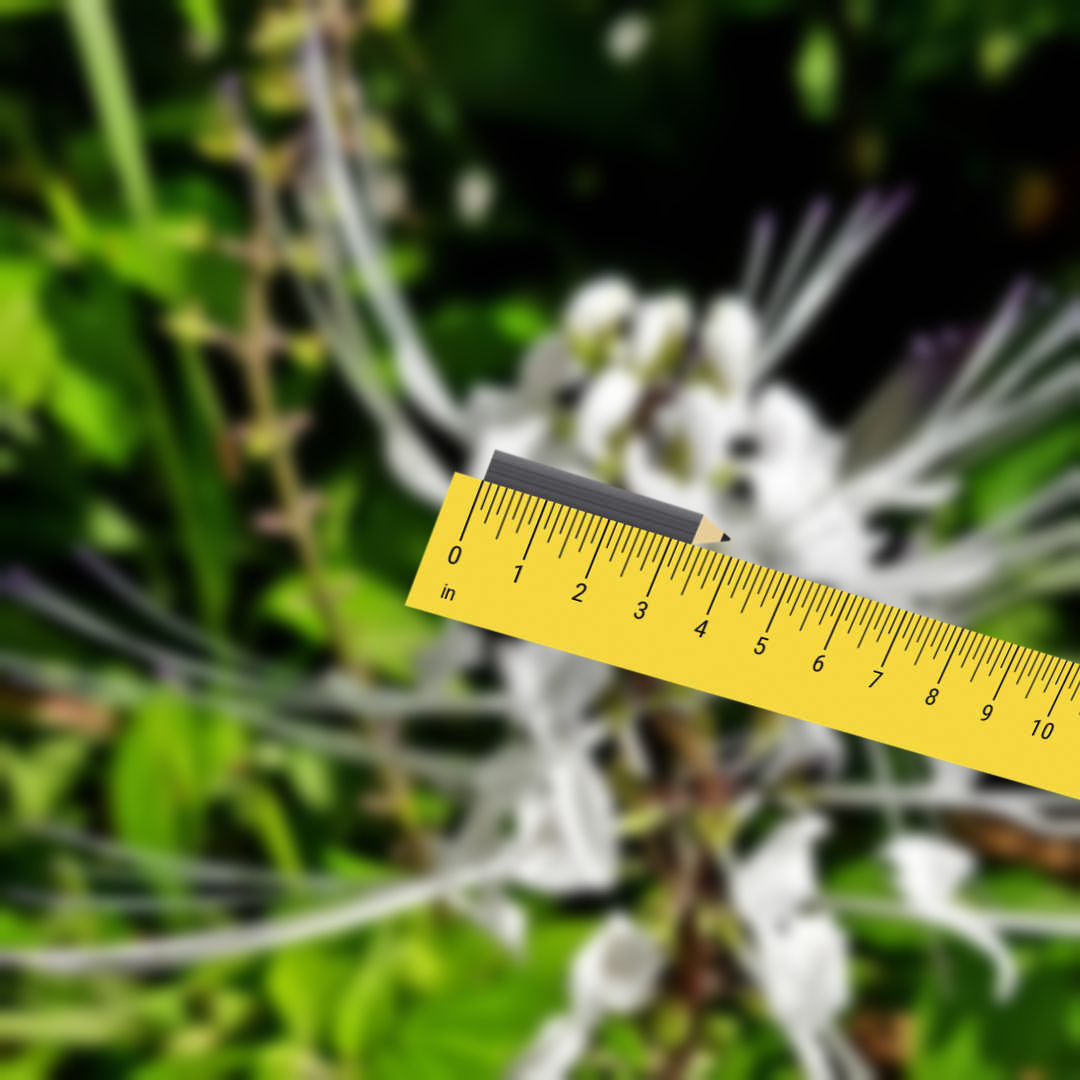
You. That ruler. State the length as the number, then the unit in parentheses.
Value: 3.875 (in)
